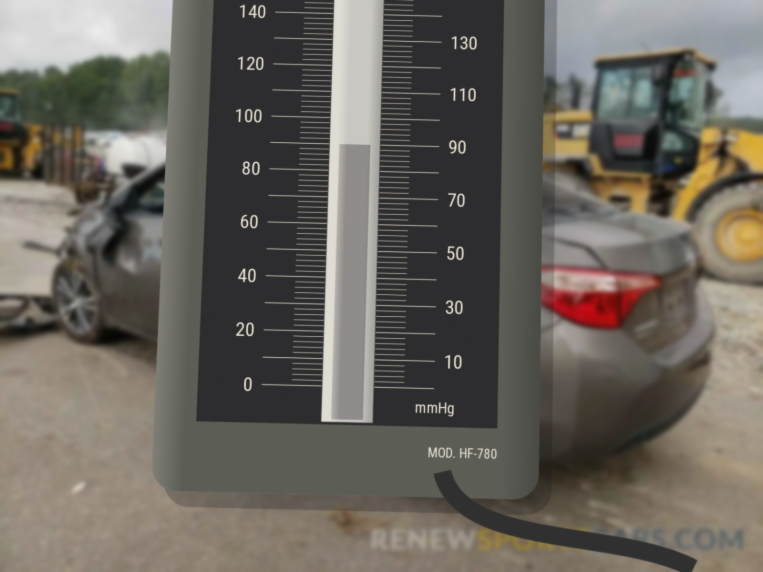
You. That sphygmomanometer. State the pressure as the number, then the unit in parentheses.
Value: 90 (mmHg)
